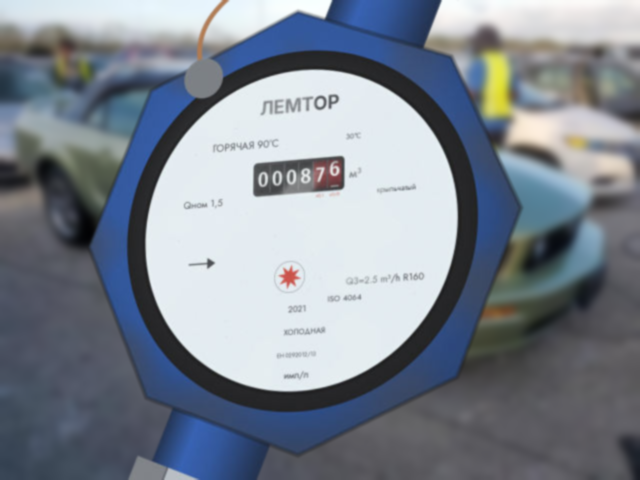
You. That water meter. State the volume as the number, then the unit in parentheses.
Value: 8.76 (m³)
